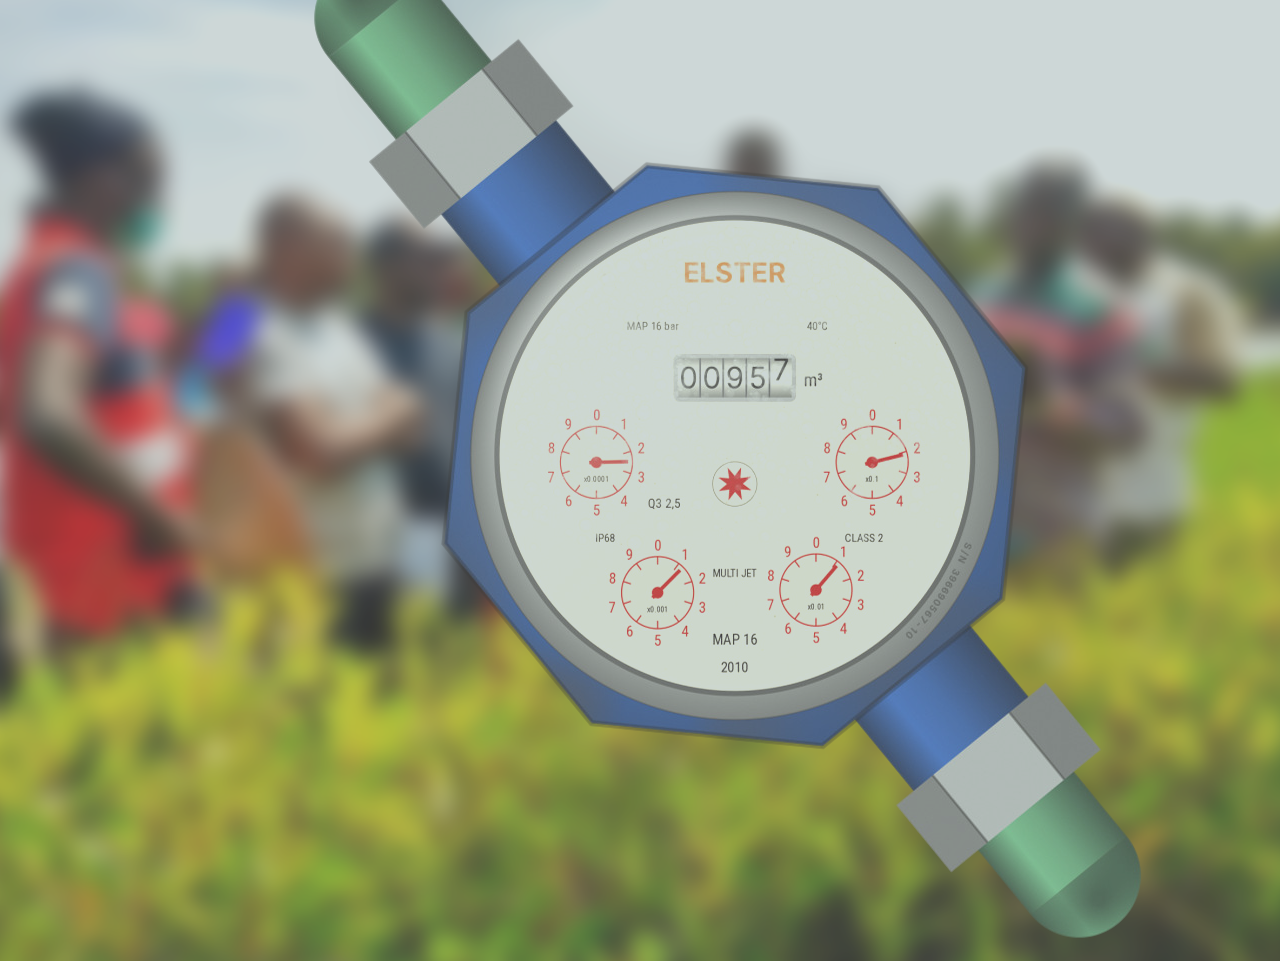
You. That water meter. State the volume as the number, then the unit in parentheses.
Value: 957.2112 (m³)
